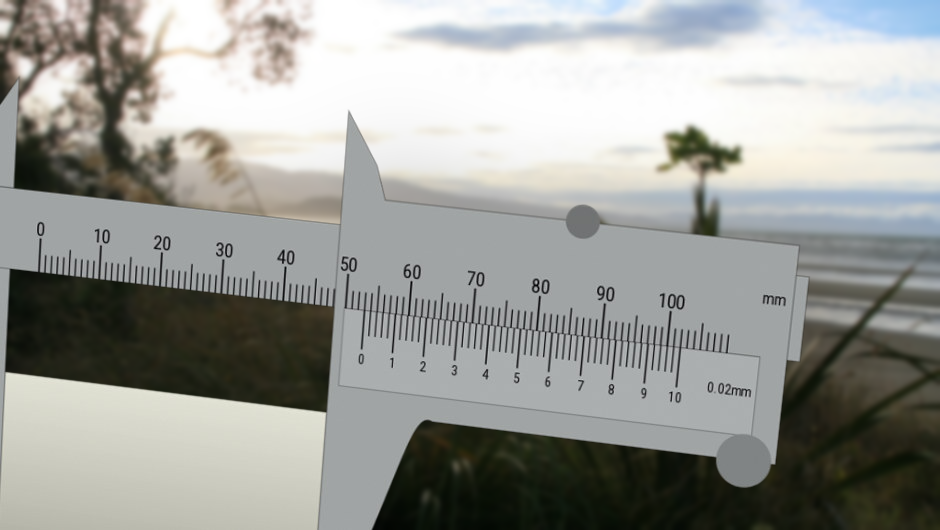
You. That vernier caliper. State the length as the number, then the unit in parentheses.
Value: 53.0 (mm)
